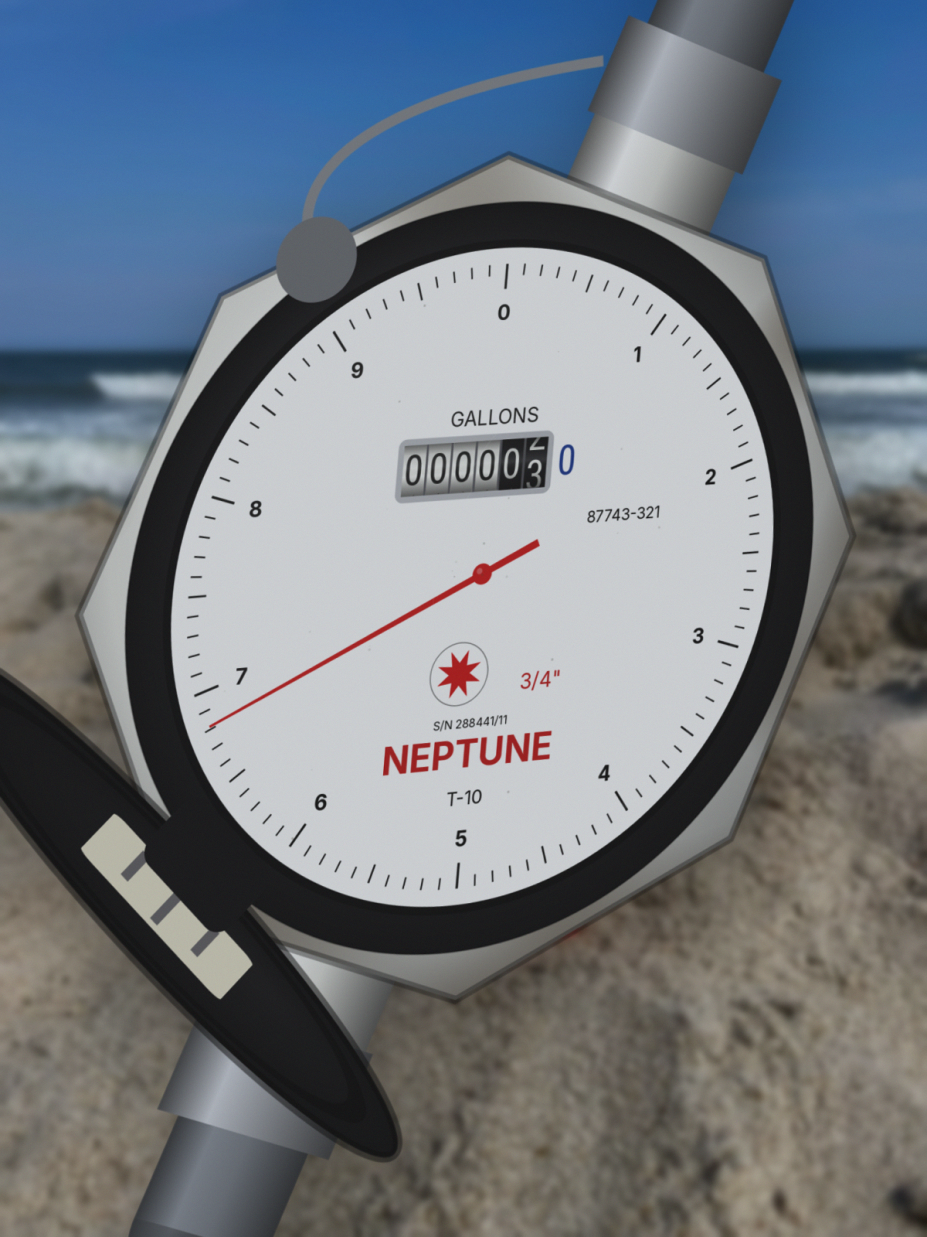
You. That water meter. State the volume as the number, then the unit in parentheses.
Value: 26.8 (gal)
